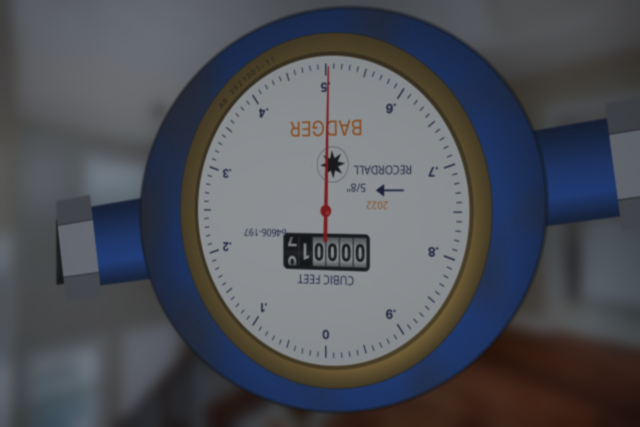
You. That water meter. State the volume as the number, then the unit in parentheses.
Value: 16.50 (ft³)
